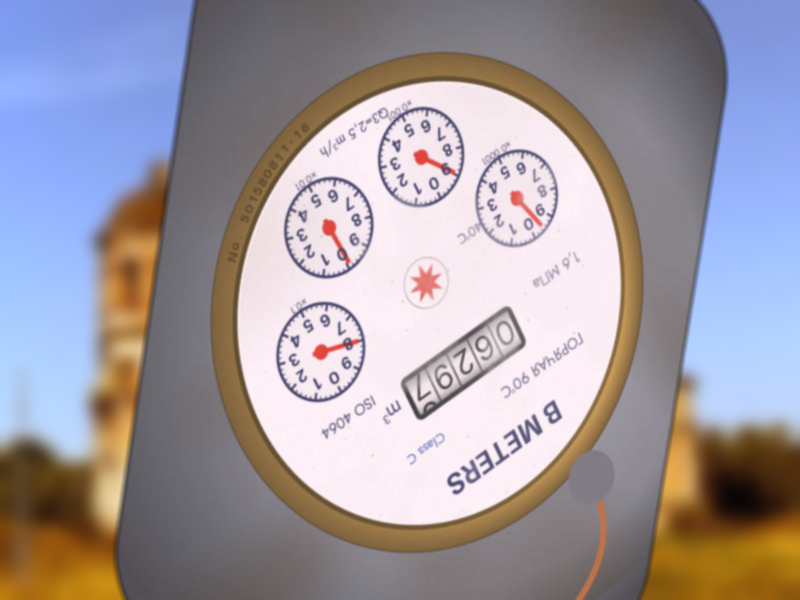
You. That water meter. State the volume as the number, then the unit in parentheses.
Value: 6296.7989 (m³)
